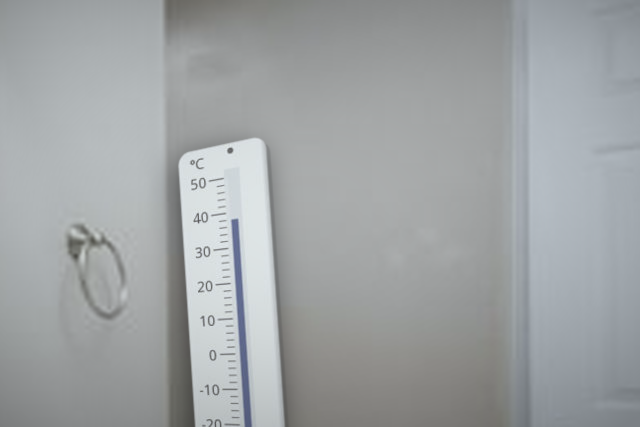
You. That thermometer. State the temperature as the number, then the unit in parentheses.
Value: 38 (°C)
